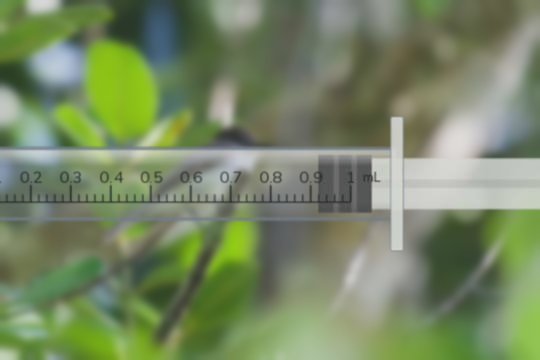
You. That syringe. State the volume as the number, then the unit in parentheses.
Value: 0.92 (mL)
